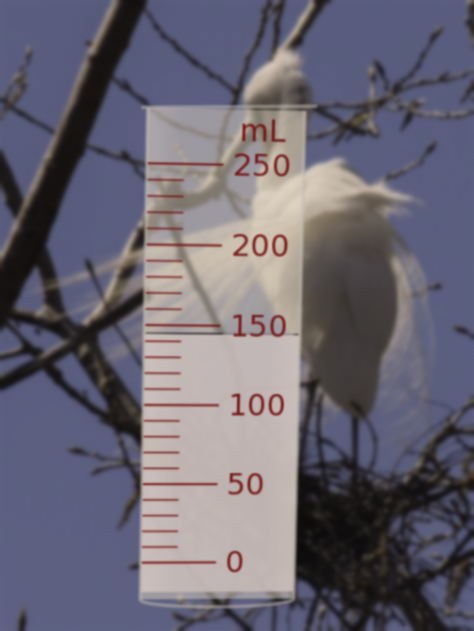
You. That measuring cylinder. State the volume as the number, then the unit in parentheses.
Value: 145 (mL)
